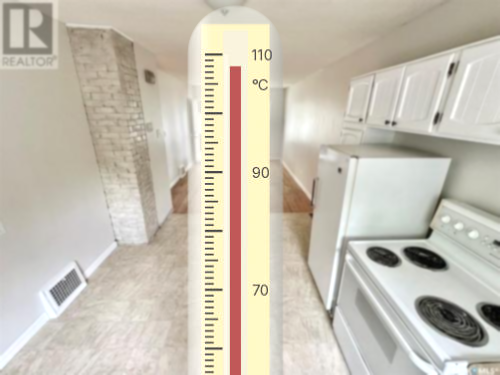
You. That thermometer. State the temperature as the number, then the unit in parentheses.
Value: 108 (°C)
